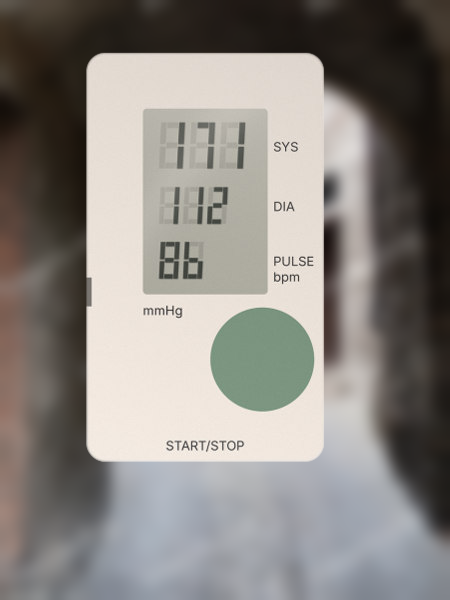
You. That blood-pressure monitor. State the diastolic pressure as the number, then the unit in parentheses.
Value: 112 (mmHg)
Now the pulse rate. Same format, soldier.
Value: 86 (bpm)
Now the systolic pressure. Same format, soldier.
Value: 171 (mmHg)
